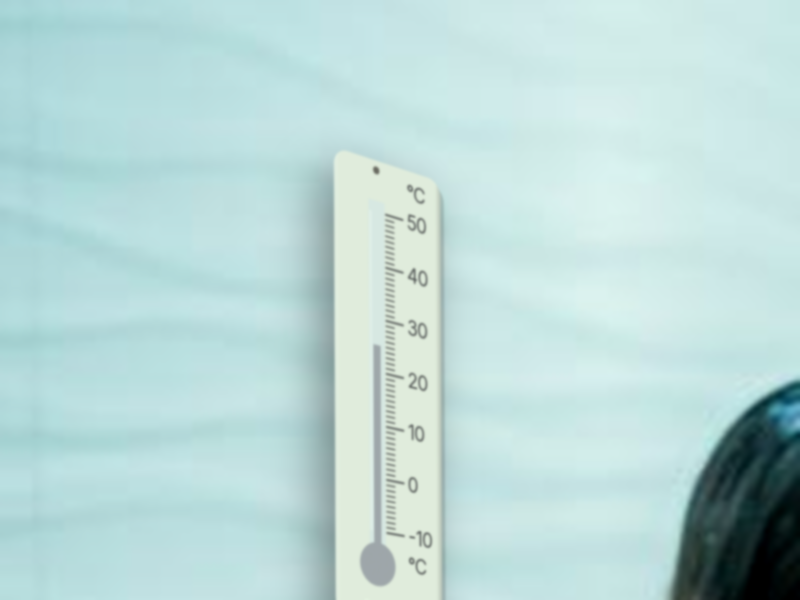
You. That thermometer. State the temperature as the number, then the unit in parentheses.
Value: 25 (°C)
